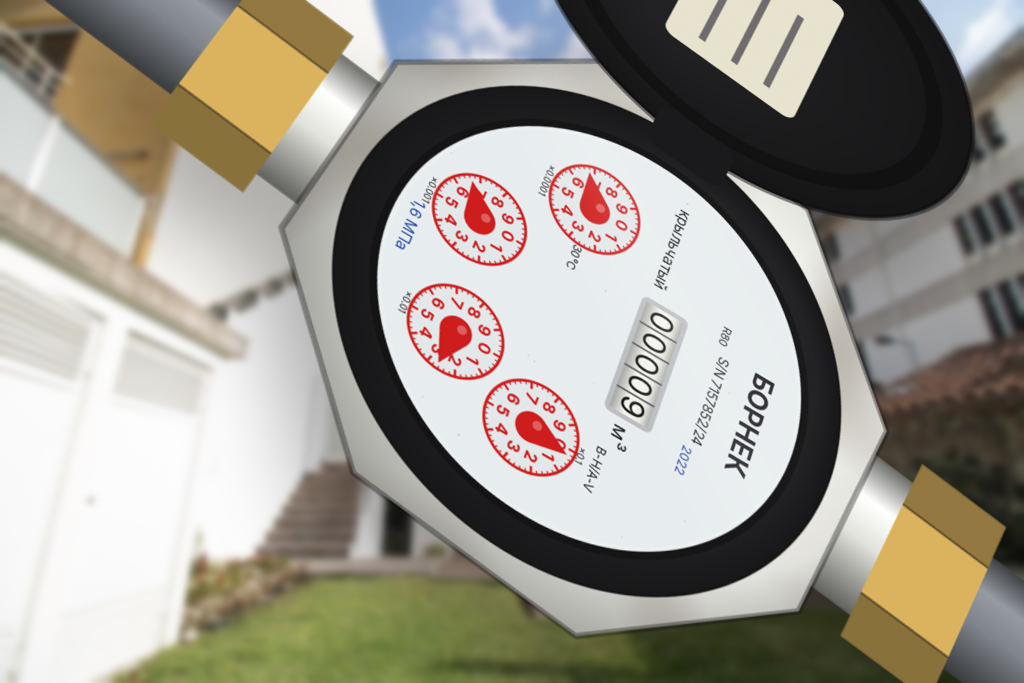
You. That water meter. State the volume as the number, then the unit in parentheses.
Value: 9.0266 (m³)
